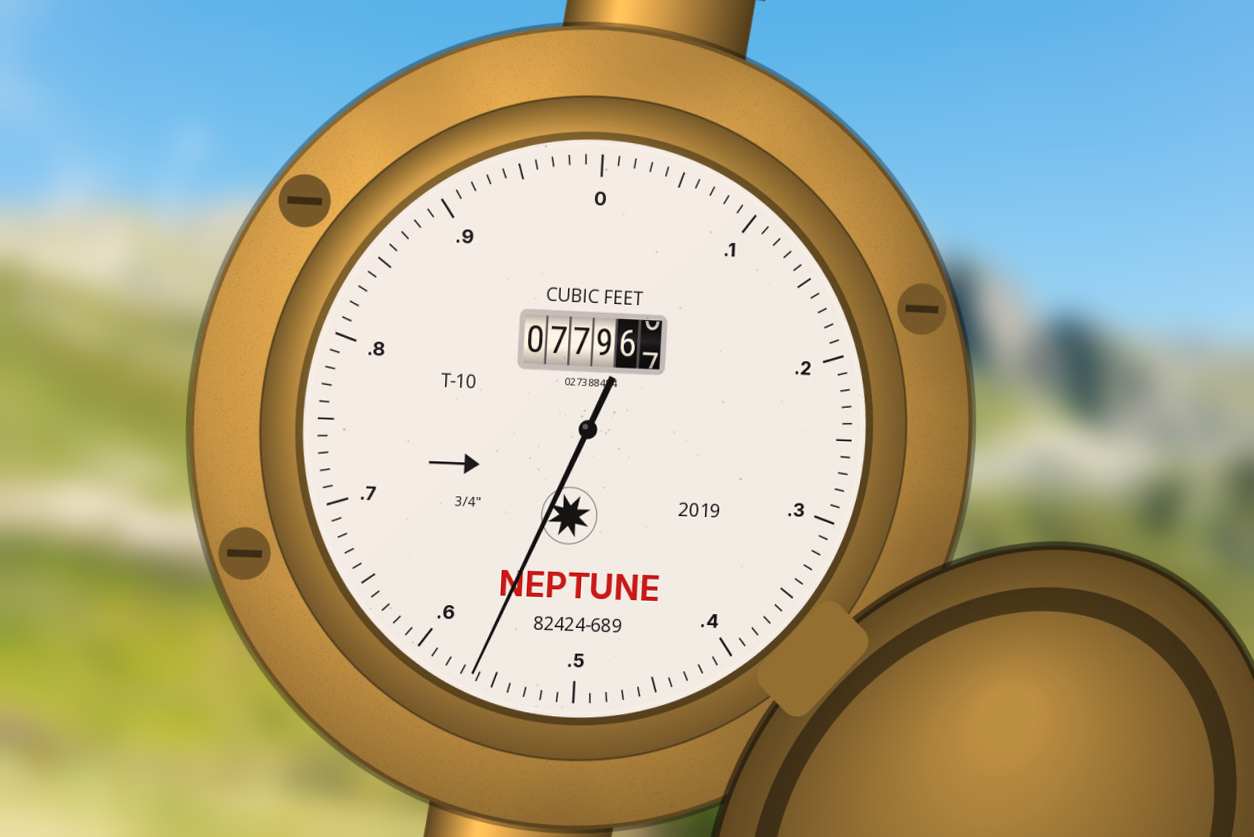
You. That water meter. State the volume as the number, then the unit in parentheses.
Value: 77966.56 (ft³)
